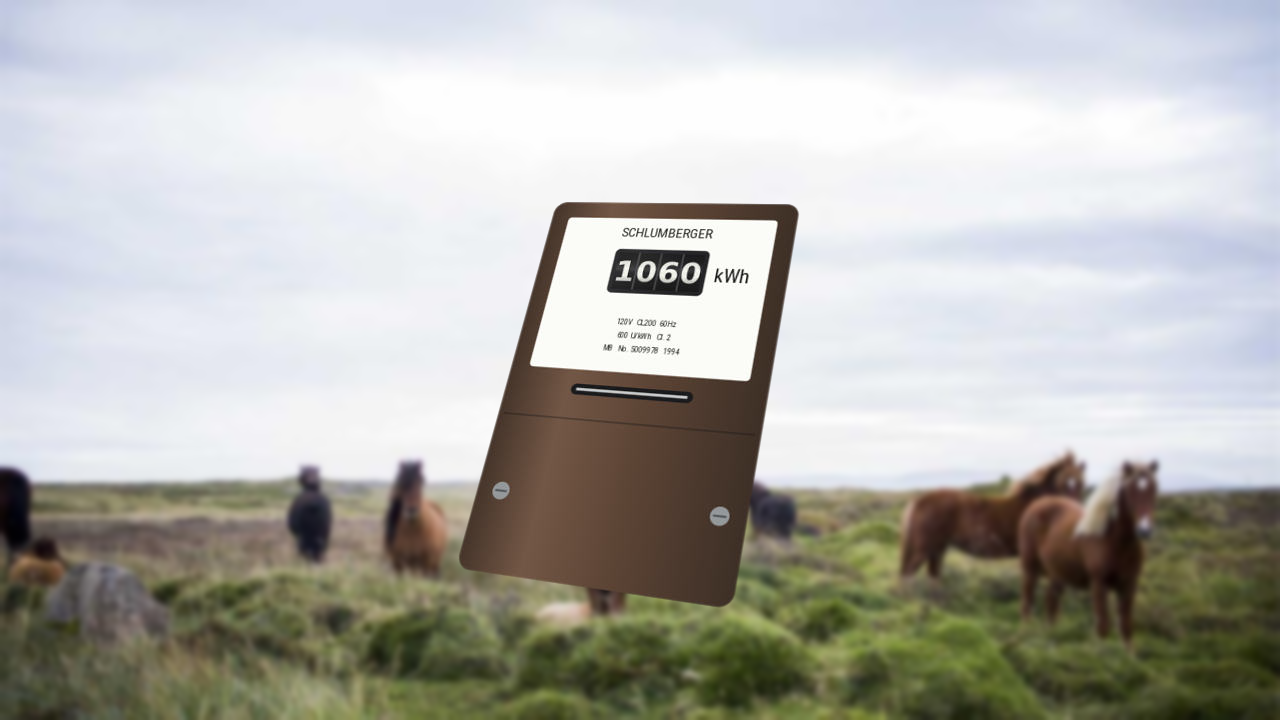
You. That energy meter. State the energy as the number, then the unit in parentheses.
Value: 1060 (kWh)
